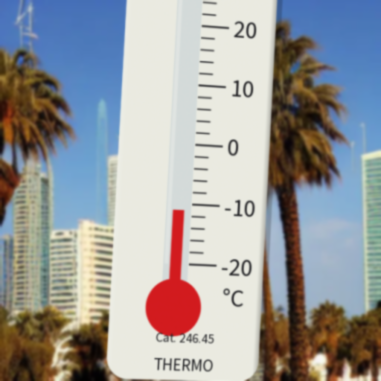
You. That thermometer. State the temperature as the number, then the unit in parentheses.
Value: -11 (°C)
